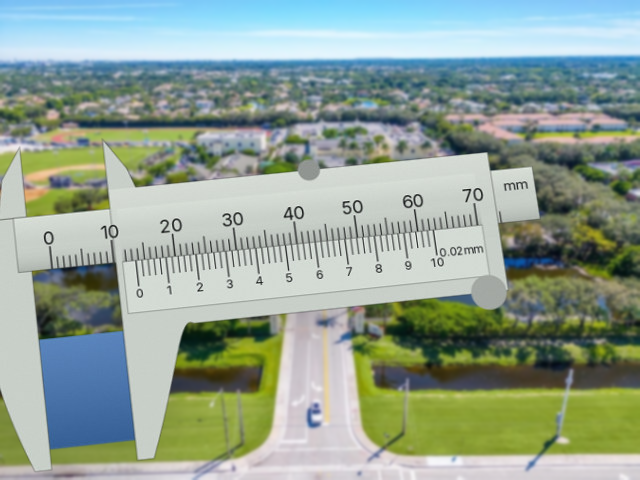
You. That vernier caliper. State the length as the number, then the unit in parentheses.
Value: 13.6 (mm)
